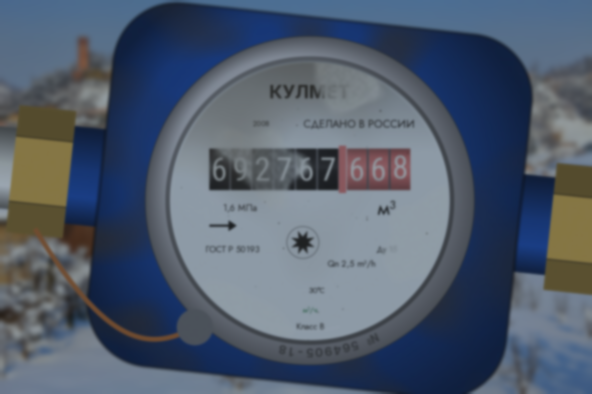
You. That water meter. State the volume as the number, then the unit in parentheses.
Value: 692767.668 (m³)
